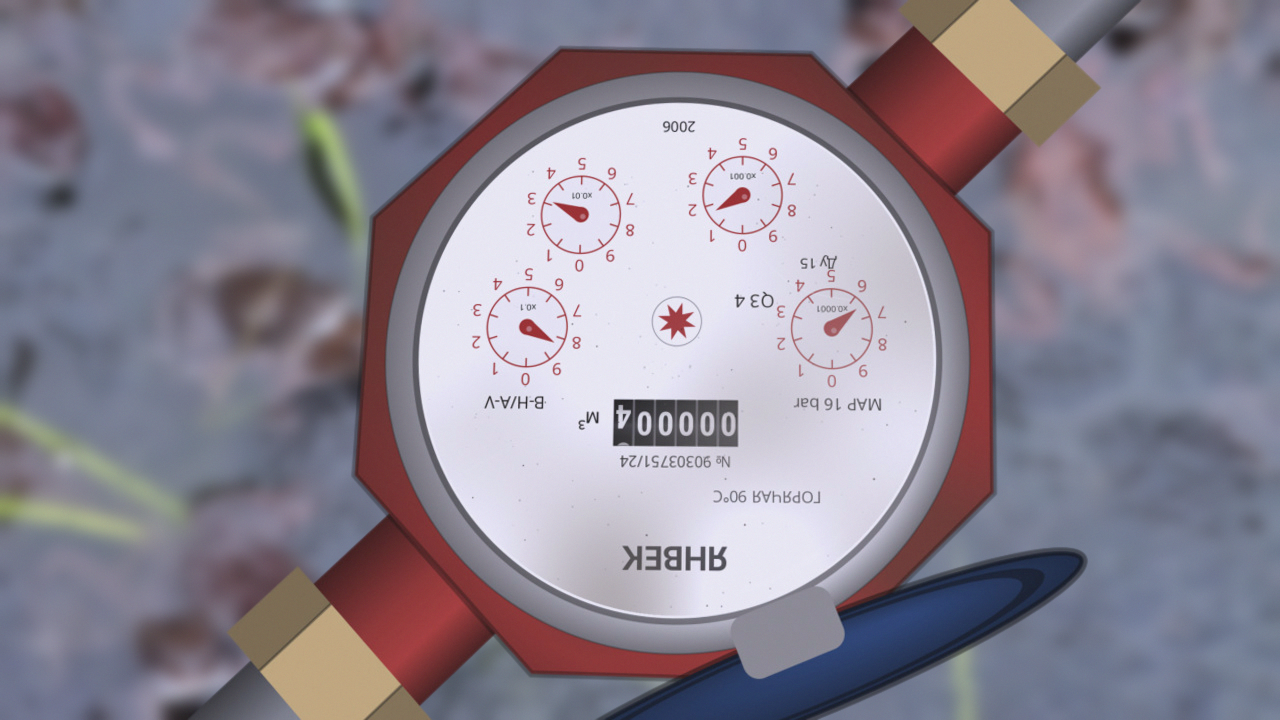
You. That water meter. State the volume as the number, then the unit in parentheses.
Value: 3.8316 (m³)
